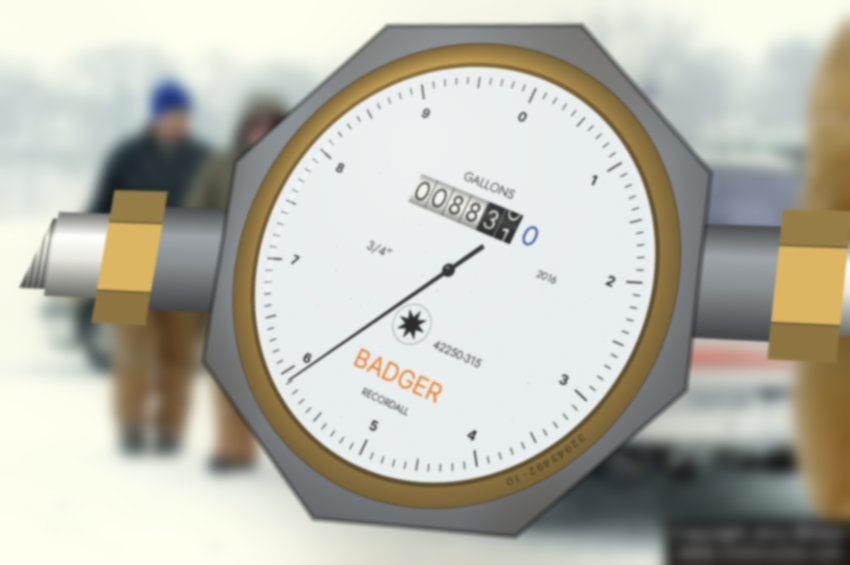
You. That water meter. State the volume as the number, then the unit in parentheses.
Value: 88305.9 (gal)
